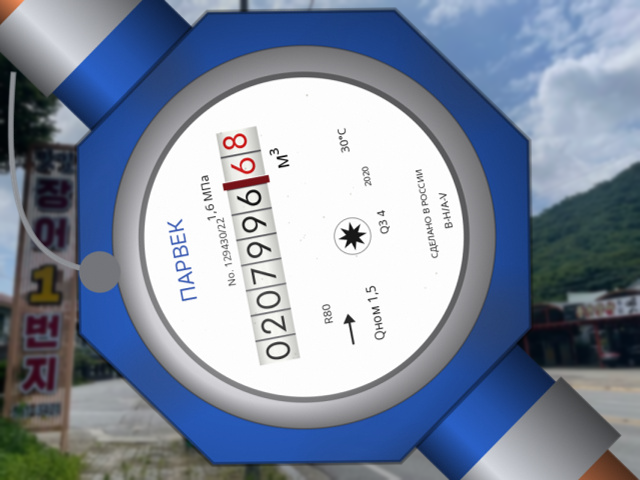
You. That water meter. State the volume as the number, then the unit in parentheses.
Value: 207996.68 (m³)
